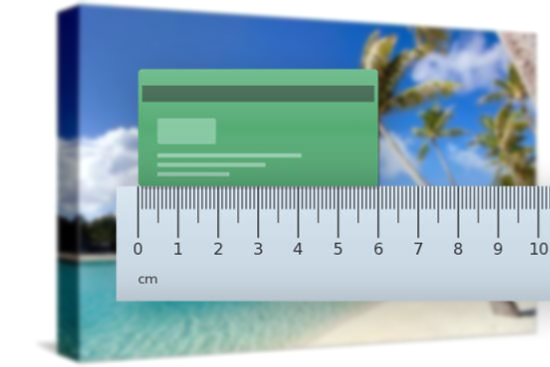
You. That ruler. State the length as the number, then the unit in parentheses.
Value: 6 (cm)
